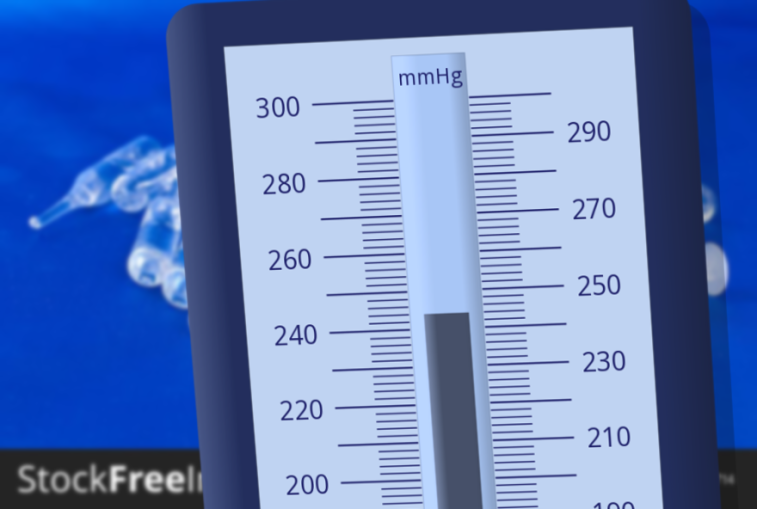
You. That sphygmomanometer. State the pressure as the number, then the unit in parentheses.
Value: 244 (mmHg)
